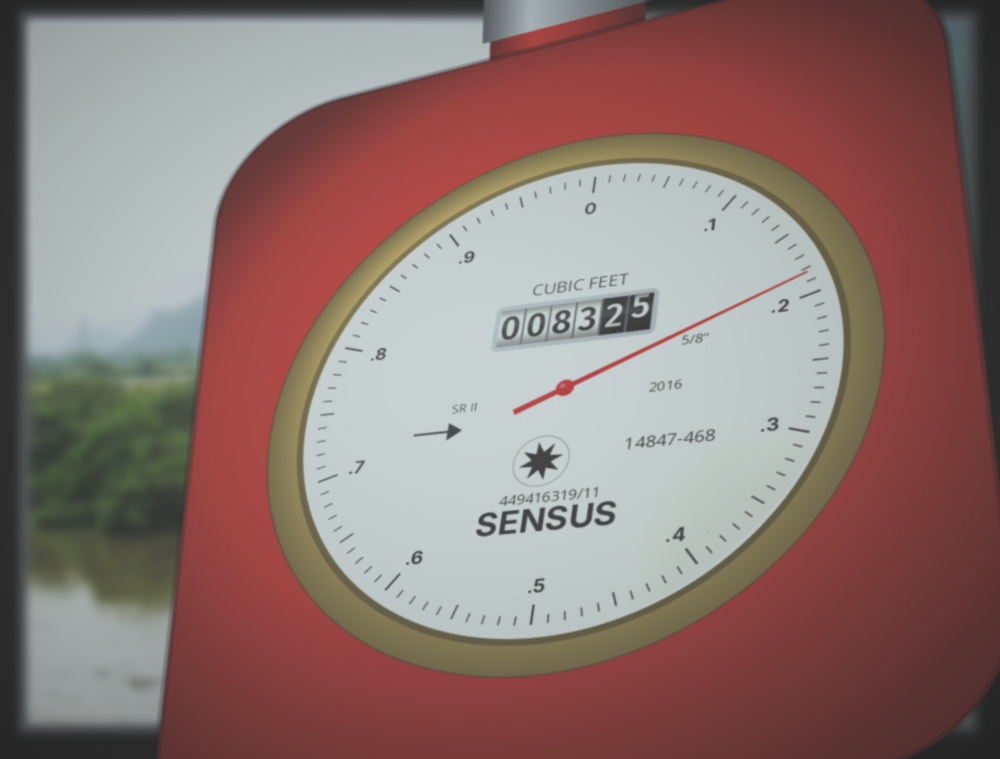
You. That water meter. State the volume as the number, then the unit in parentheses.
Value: 8325.18 (ft³)
